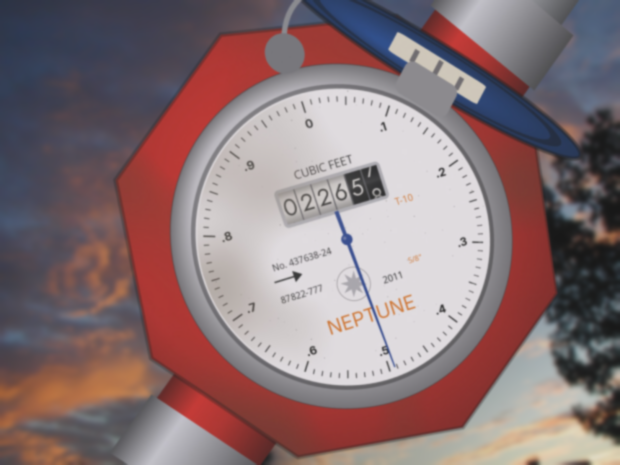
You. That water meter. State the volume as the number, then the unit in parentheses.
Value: 22657.49 (ft³)
